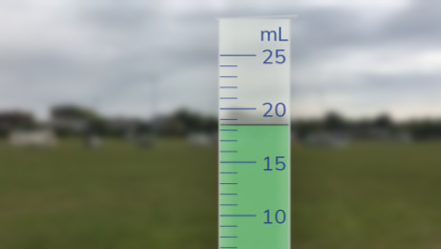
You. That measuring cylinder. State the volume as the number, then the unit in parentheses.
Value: 18.5 (mL)
